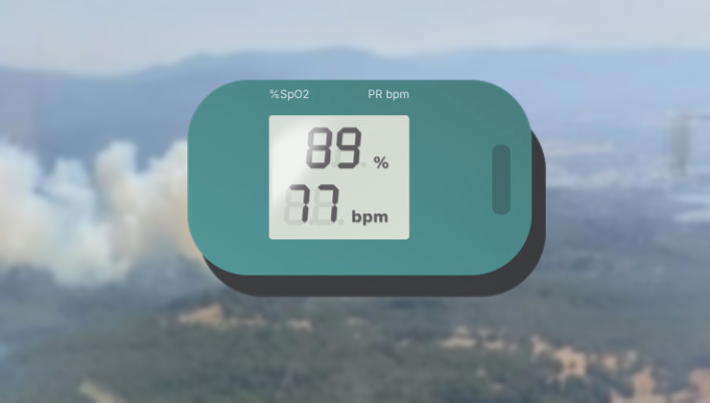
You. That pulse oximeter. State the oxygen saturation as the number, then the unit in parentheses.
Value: 89 (%)
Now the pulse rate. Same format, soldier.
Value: 77 (bpm)
